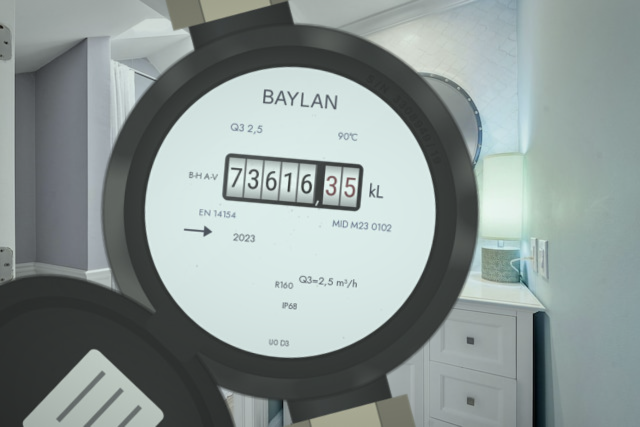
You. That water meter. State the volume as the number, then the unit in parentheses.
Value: 73616.35 (kL)
